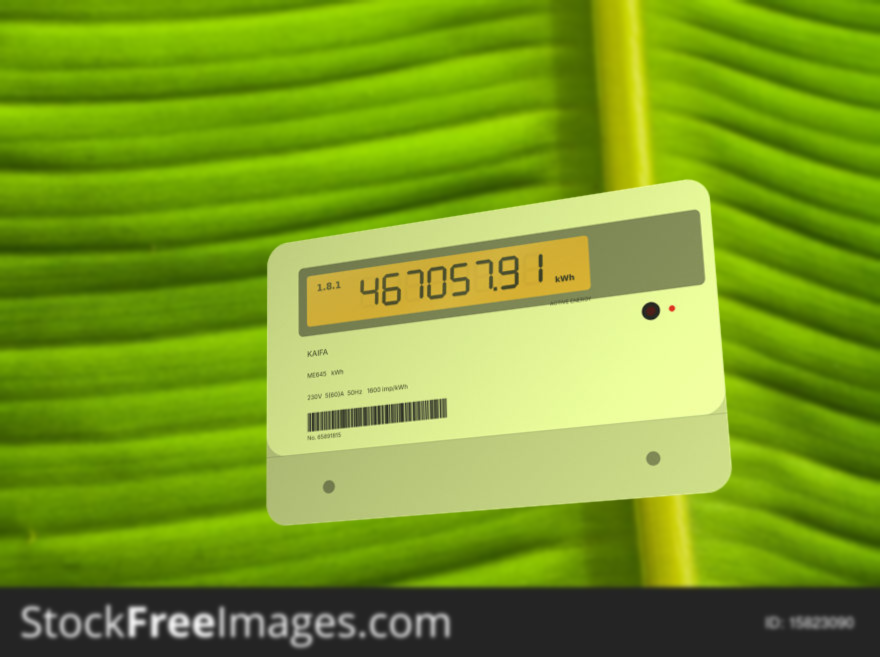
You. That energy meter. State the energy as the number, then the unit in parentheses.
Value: 467057.91 (kWh)
